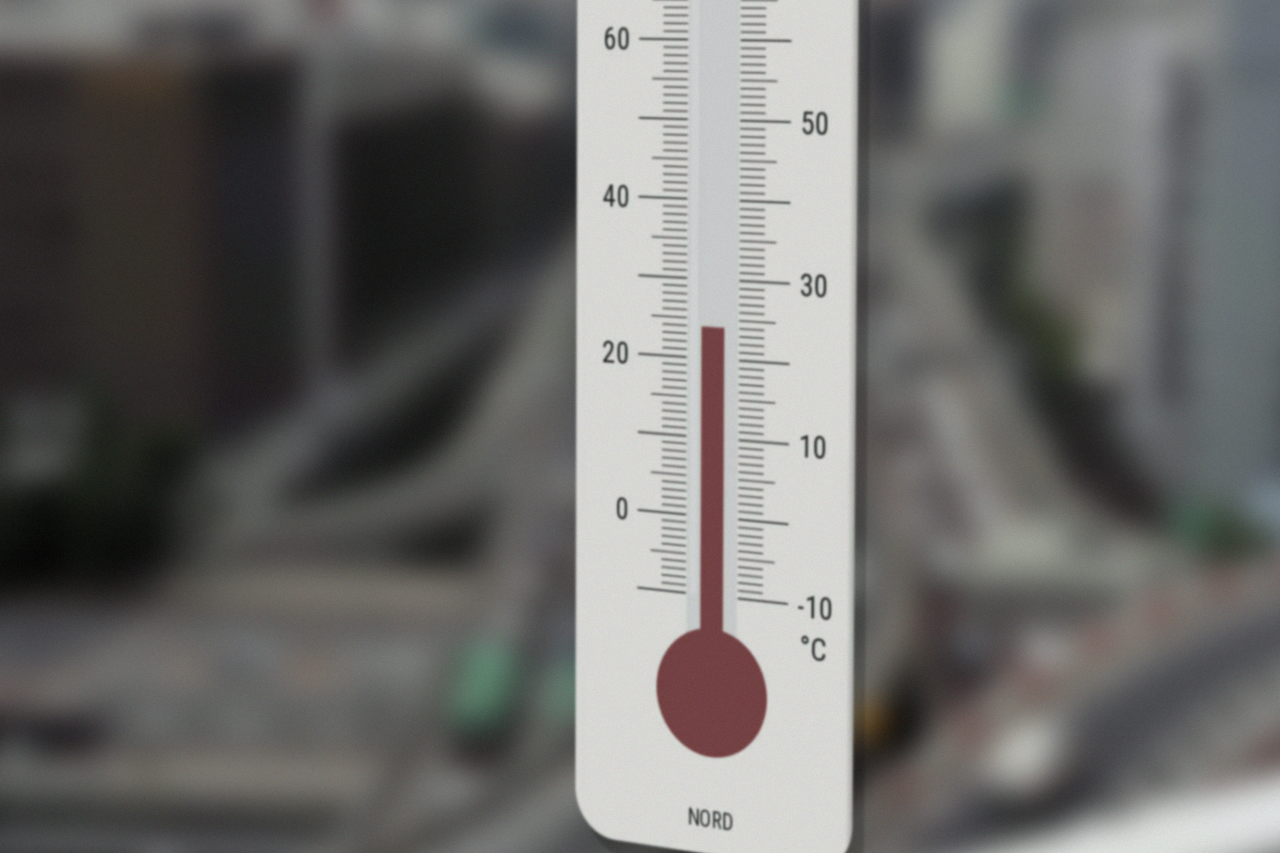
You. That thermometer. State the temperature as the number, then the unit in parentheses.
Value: 24 (°C)
